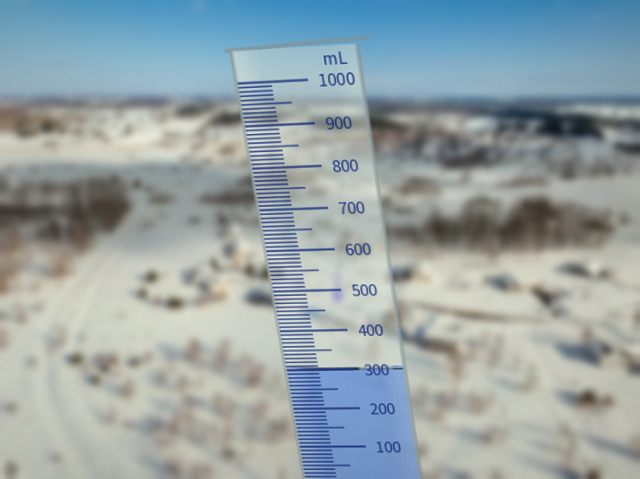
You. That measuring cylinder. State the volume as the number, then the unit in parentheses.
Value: 300 (mL)
